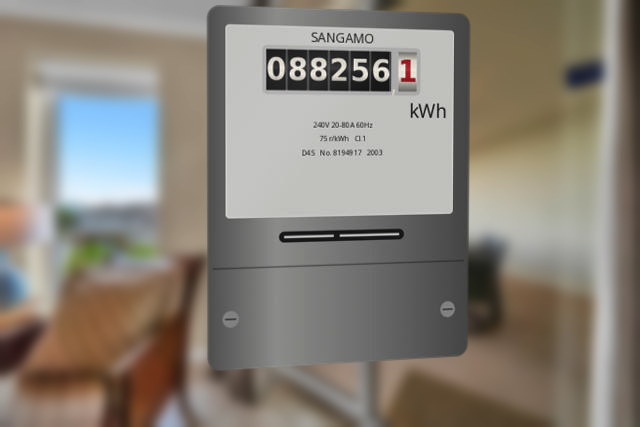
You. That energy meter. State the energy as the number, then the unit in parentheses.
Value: 88256.1 (kWh)
